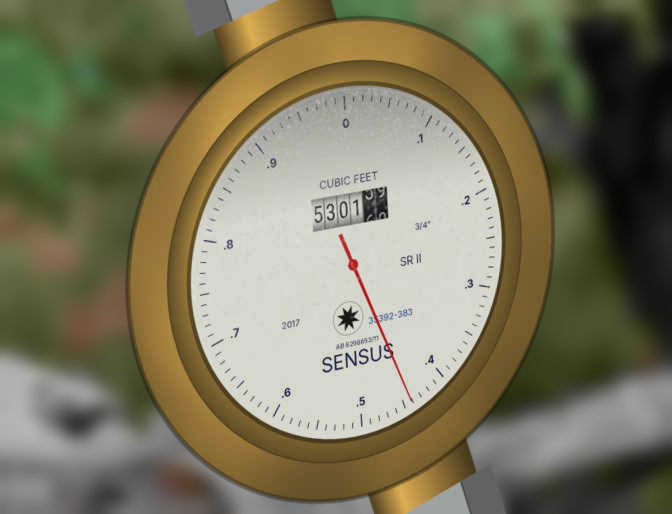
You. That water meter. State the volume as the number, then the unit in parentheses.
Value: 530159.44 (ft³)
